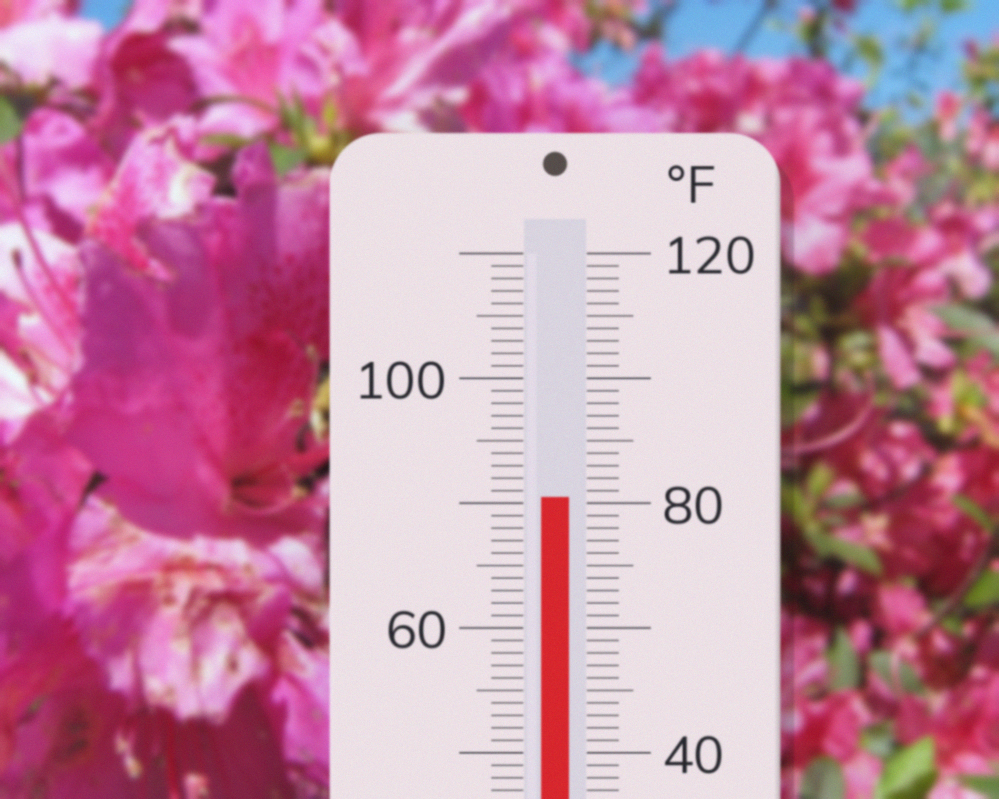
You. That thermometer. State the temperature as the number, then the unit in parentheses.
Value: 81 (°F)
